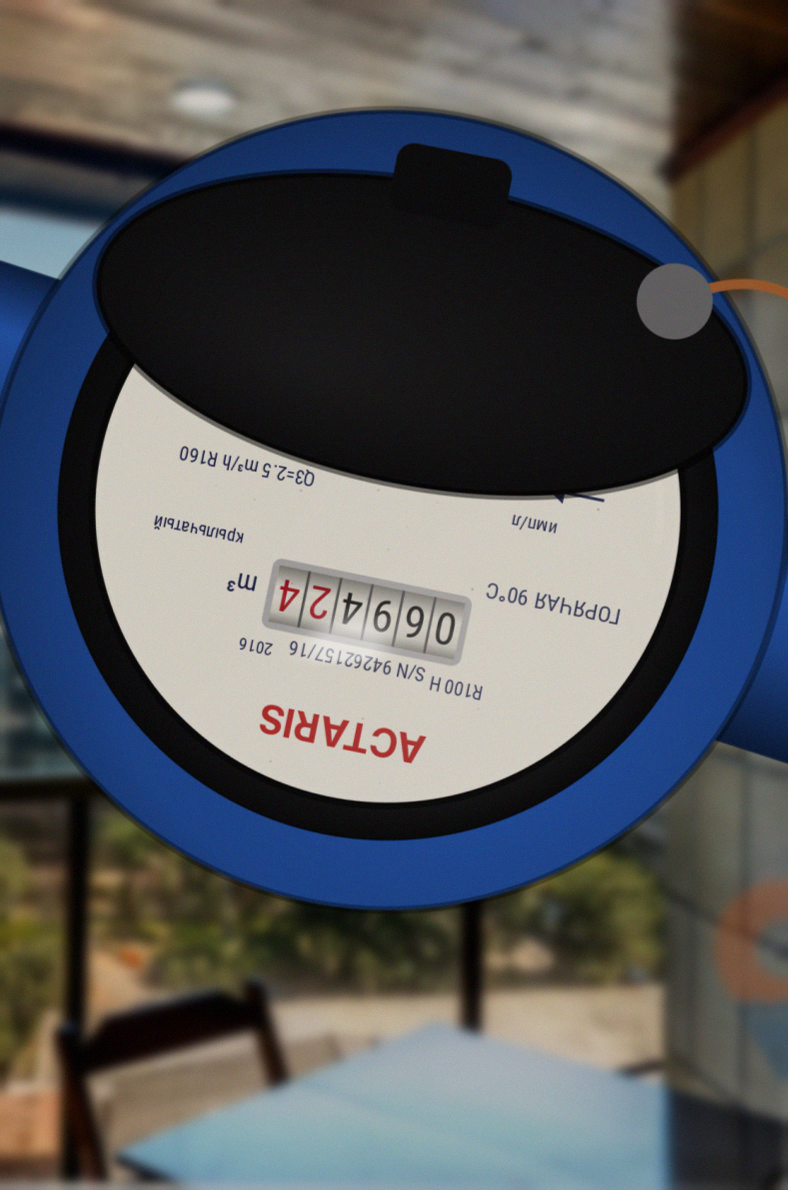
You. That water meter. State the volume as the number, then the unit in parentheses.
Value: 694.24 (m³)
